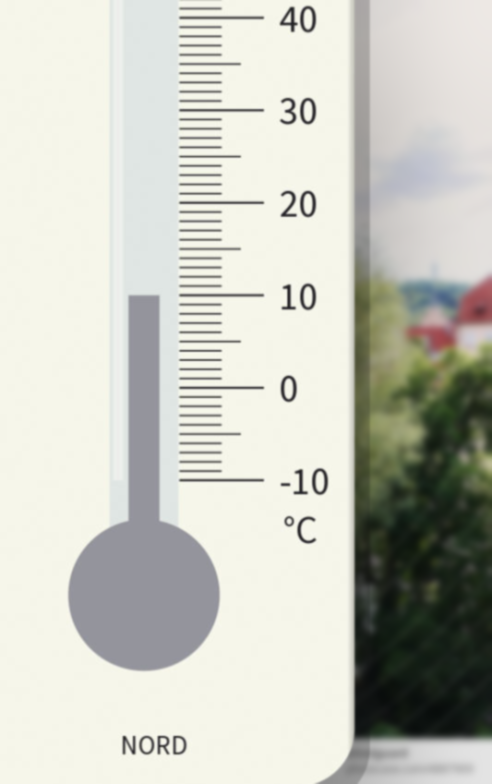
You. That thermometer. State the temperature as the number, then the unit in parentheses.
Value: 10 (°C)
